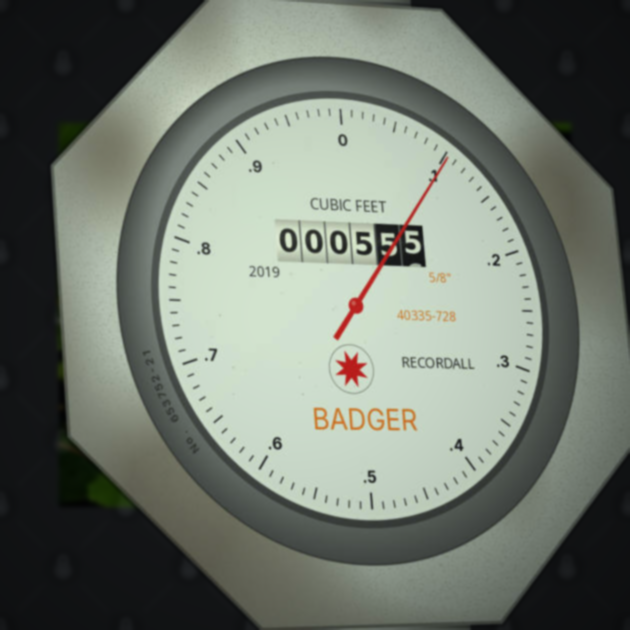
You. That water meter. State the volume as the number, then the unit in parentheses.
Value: 555.10 (ft³)
